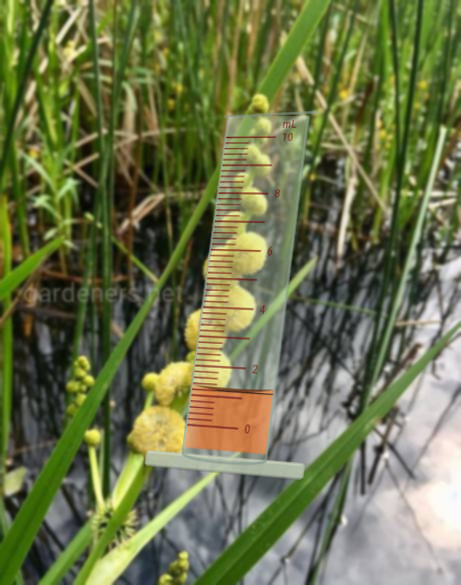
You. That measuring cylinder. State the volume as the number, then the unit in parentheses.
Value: 1.2 (mL)
